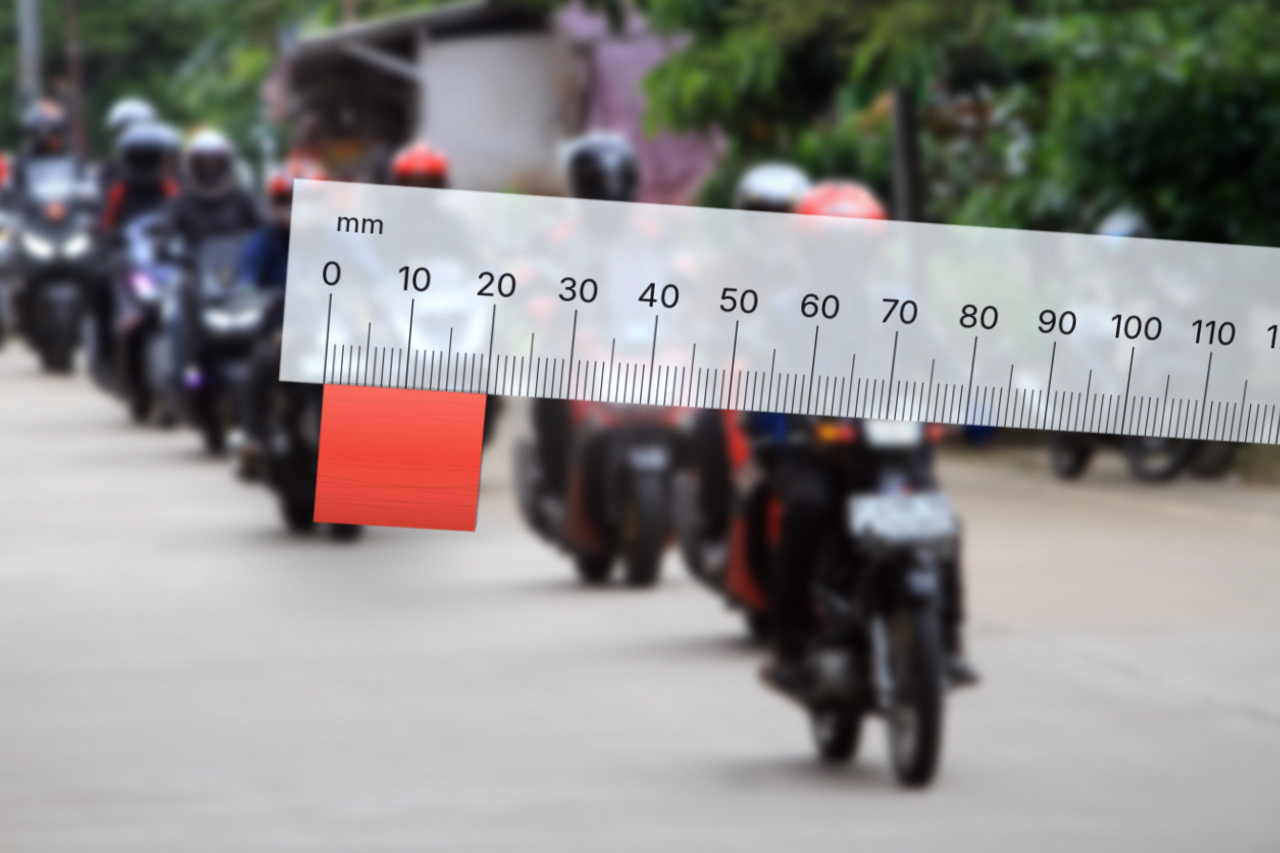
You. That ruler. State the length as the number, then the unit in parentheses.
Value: 20 (mm)
